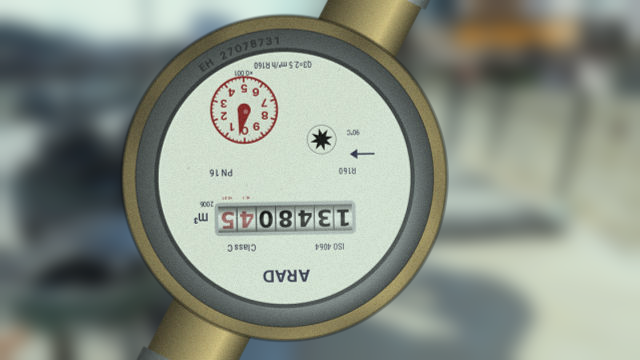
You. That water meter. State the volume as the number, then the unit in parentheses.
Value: 13480.450 (m³)
